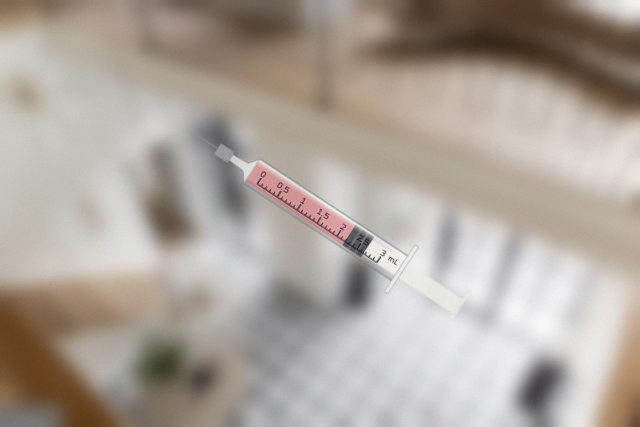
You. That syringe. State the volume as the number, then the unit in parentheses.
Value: 2.2 (mL)
